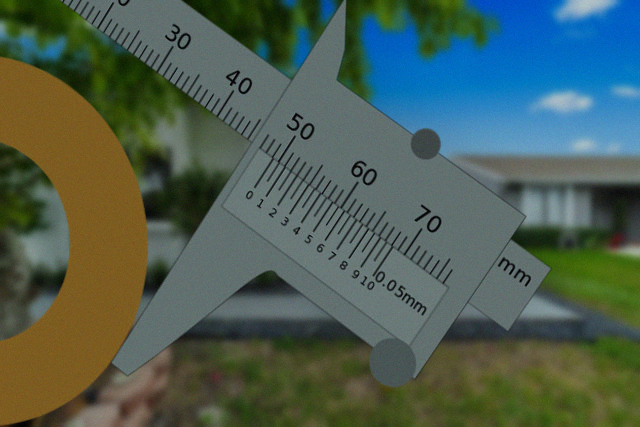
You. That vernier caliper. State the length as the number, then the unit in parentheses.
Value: 49.2 (mm)
